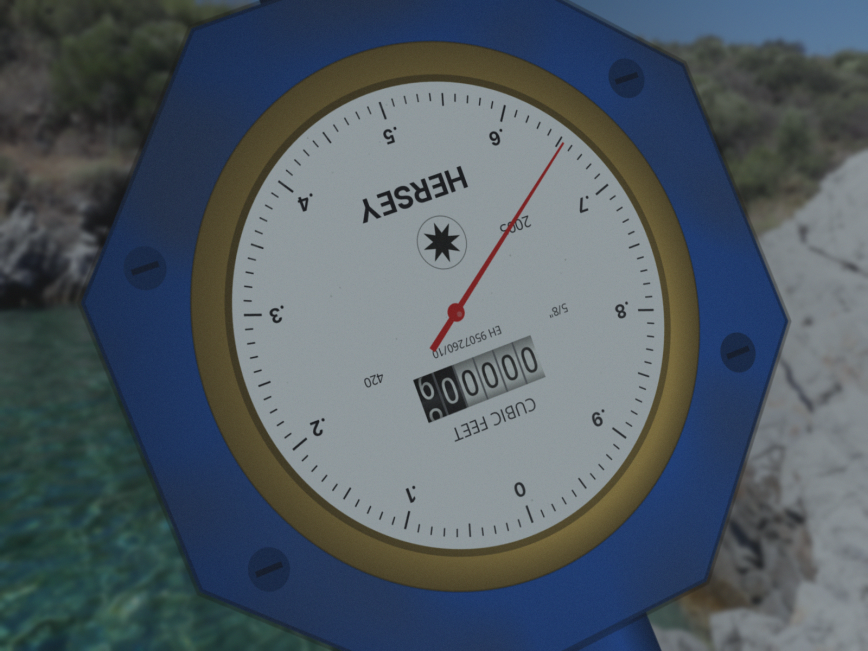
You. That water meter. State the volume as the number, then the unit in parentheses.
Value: 8.65 (ft³)
